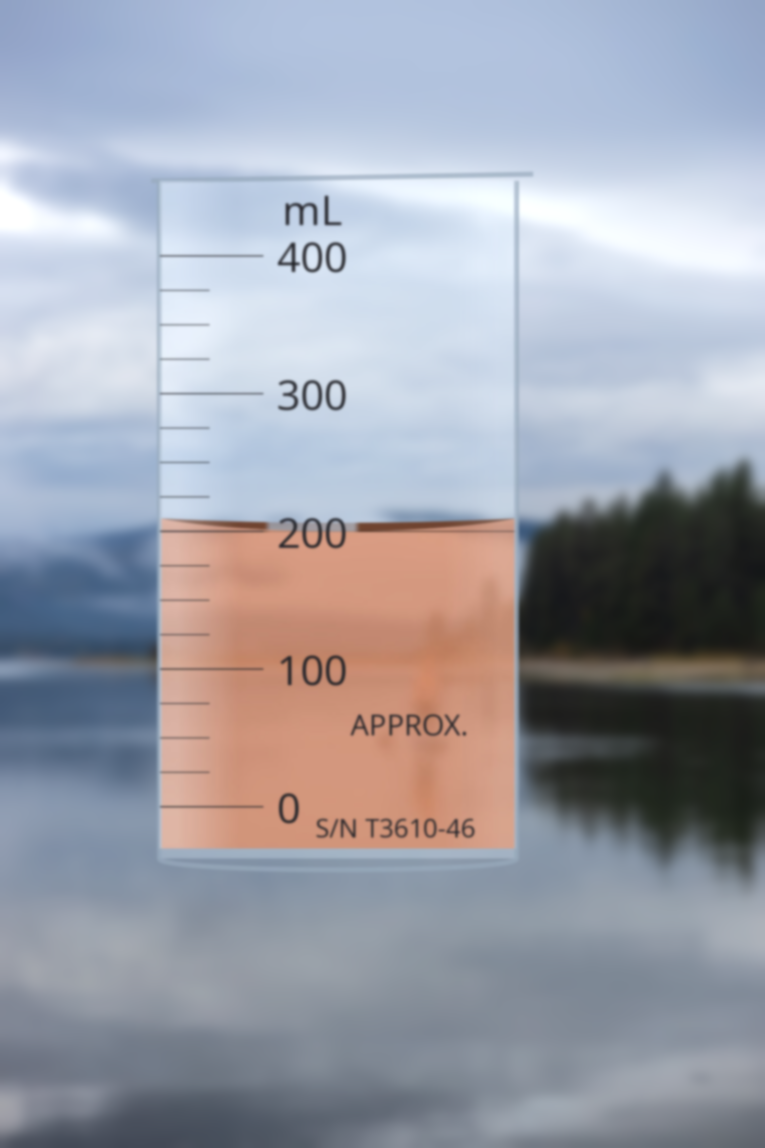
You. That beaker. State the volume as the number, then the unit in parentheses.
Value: 200 (mL)
